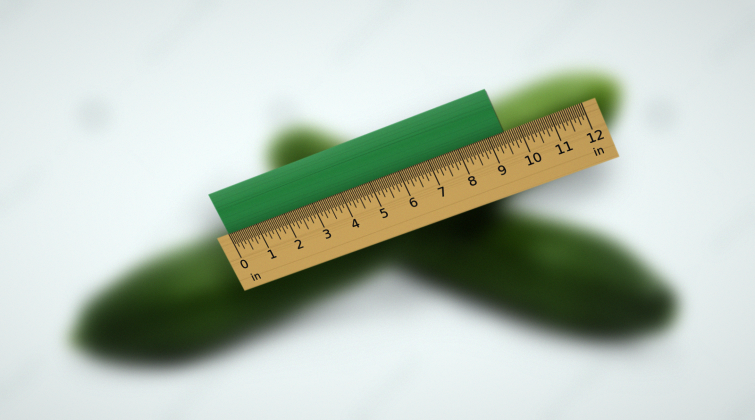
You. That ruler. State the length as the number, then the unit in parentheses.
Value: 9.5 (in)
